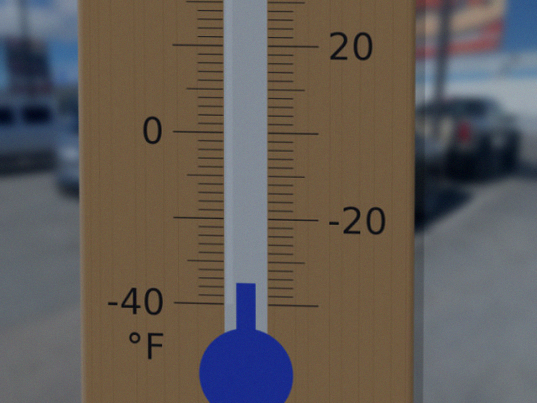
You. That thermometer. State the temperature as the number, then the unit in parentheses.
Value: -35 (°F)
